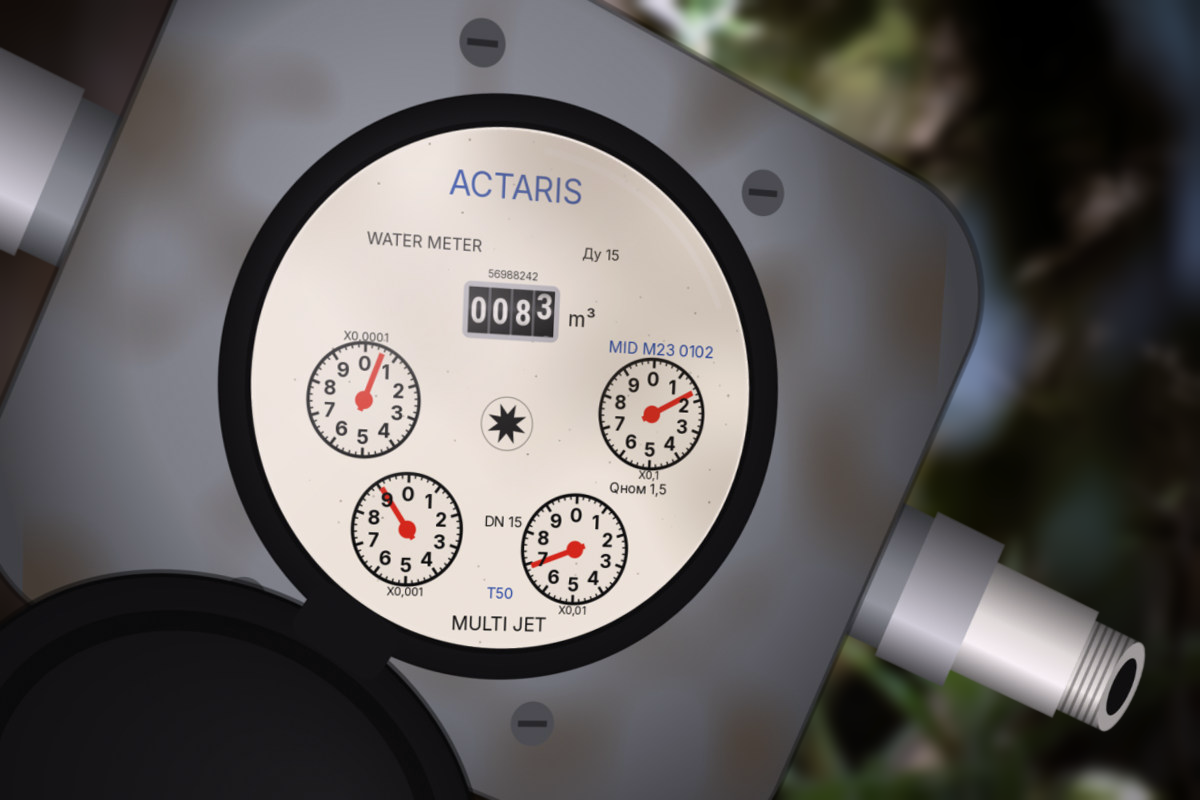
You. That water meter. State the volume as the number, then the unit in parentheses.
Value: 83.1690 (m³)
